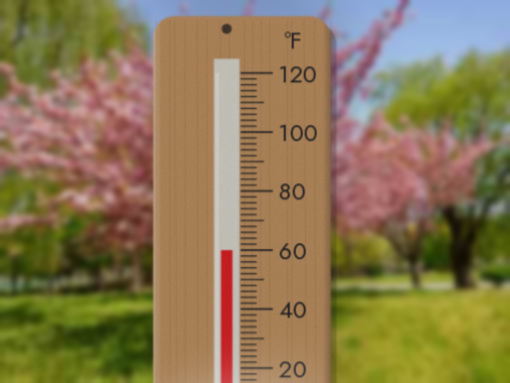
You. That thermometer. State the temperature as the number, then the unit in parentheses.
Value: 60 (°F)
